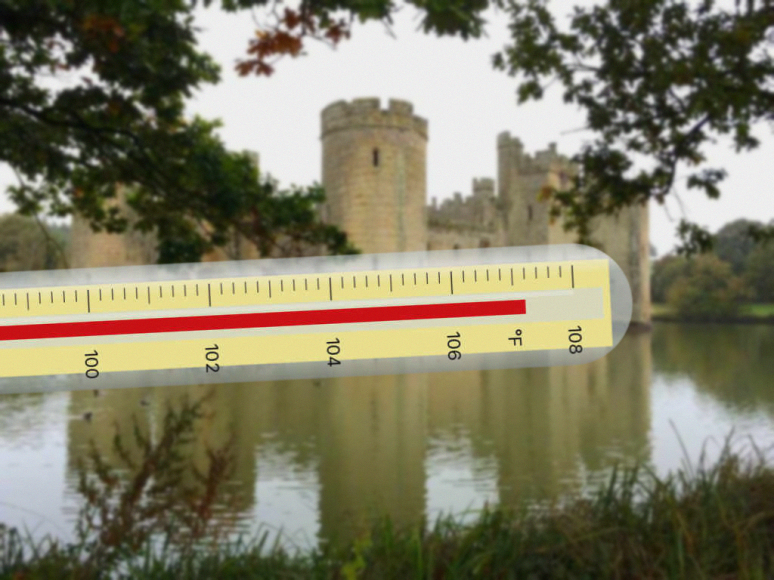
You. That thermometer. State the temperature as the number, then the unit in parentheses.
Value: 107.2 (°F)
